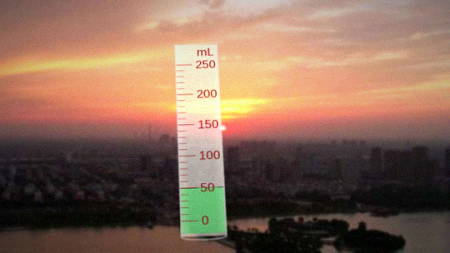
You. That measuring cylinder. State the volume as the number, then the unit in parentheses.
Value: 50 (mL)
